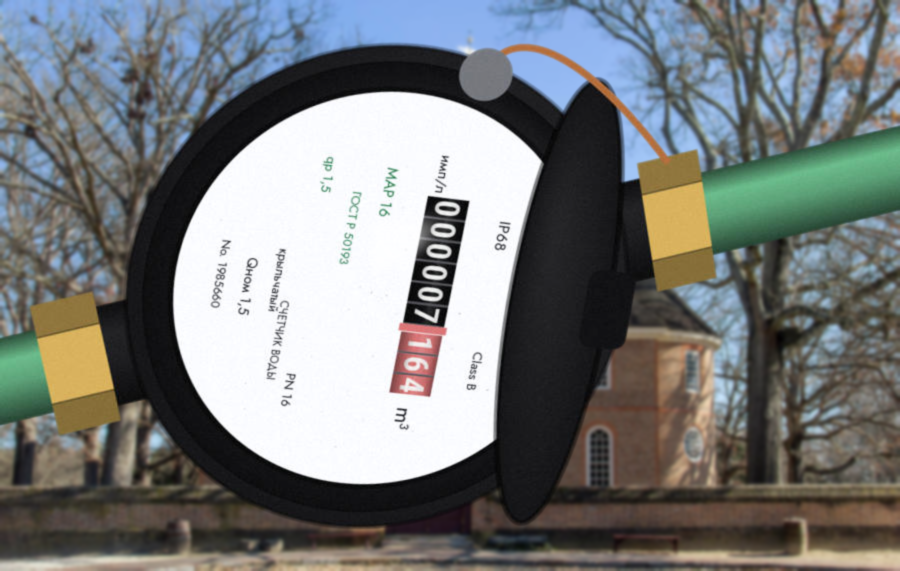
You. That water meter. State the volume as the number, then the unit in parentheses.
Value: 7.164 (m³)
